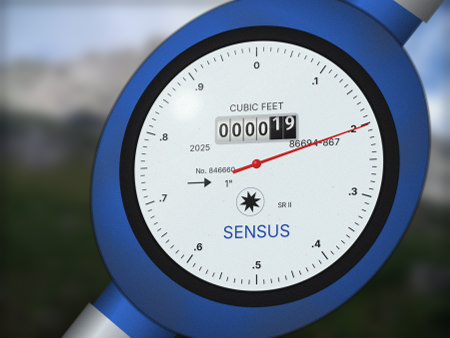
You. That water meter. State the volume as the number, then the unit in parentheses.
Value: 19.20 (ft³)
